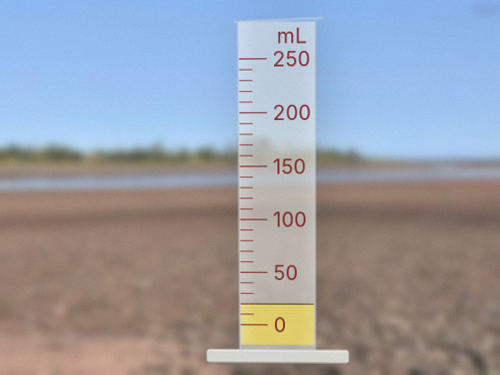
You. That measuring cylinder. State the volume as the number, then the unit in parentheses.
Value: 20 (mL)
